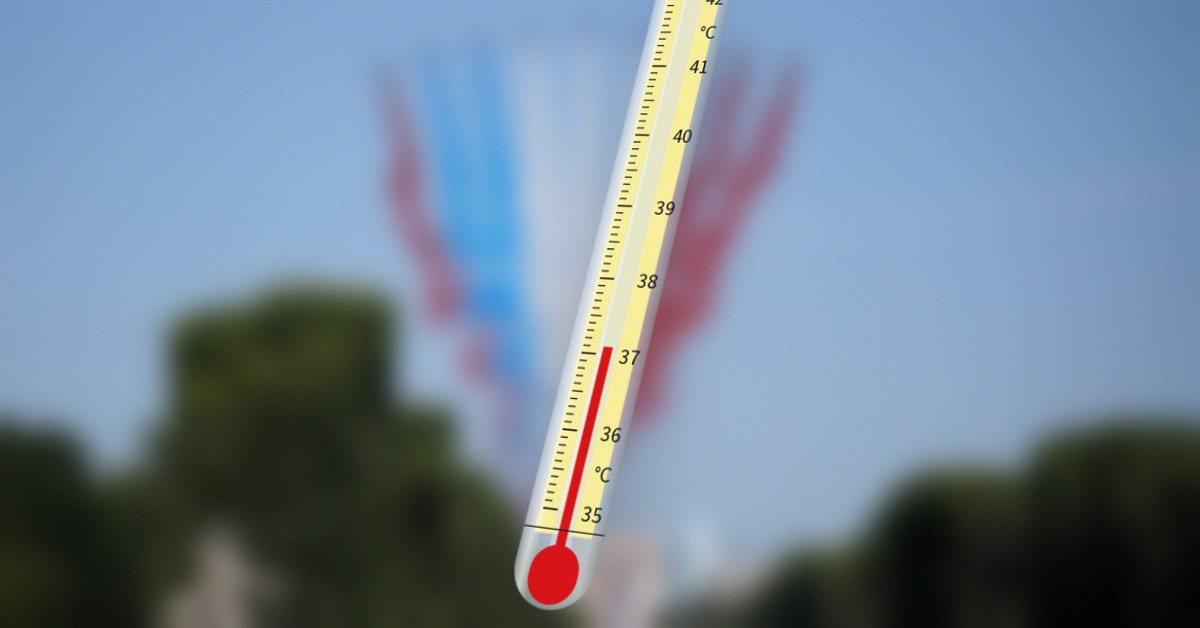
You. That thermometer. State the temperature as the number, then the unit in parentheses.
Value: 37.1 (°C)
